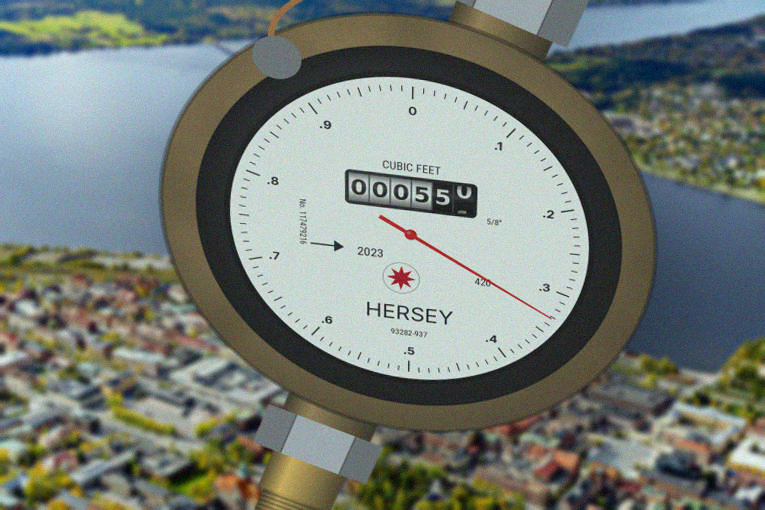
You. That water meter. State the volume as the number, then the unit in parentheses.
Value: 550.33 (ft³)
